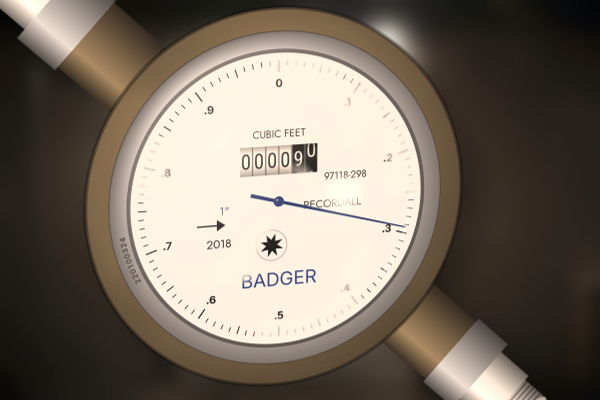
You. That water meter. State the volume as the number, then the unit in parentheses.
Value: 90.29 (ft³)
